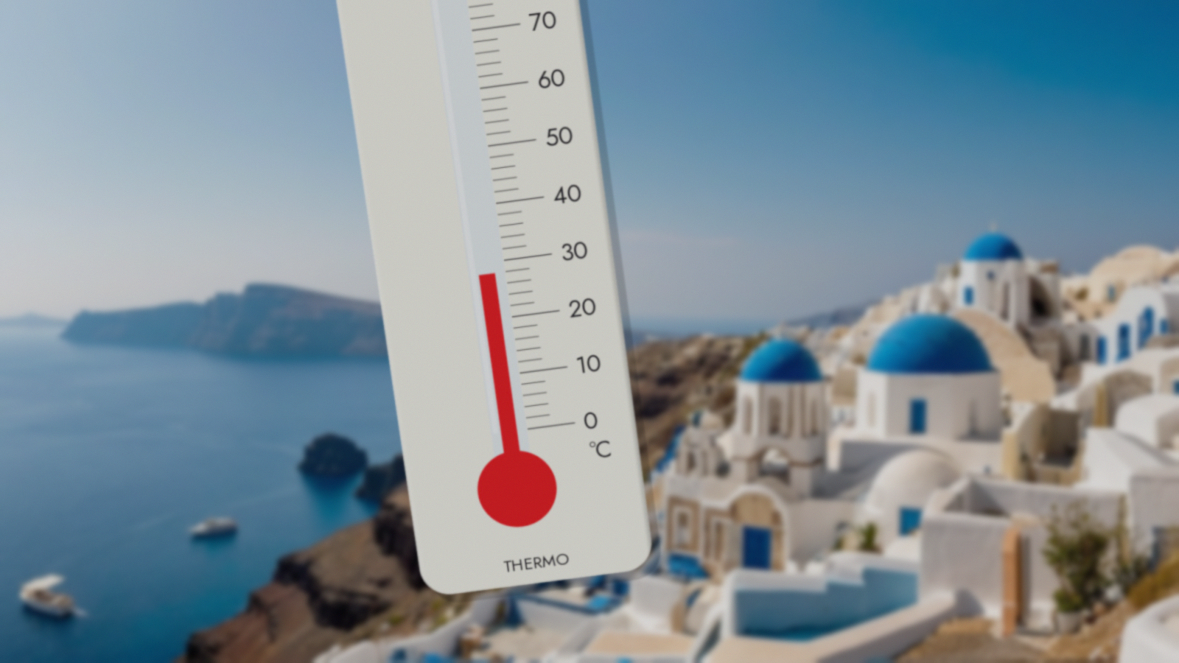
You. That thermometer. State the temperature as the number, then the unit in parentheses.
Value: 28 (°C)
